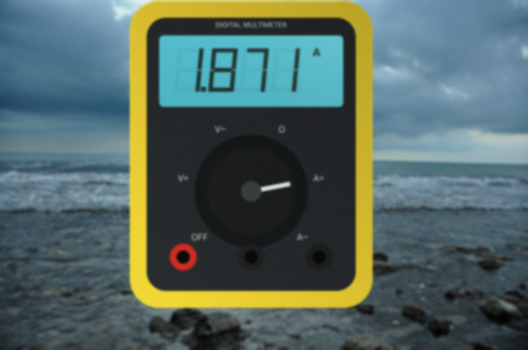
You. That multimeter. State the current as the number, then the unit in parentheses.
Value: 1.871 (A)
